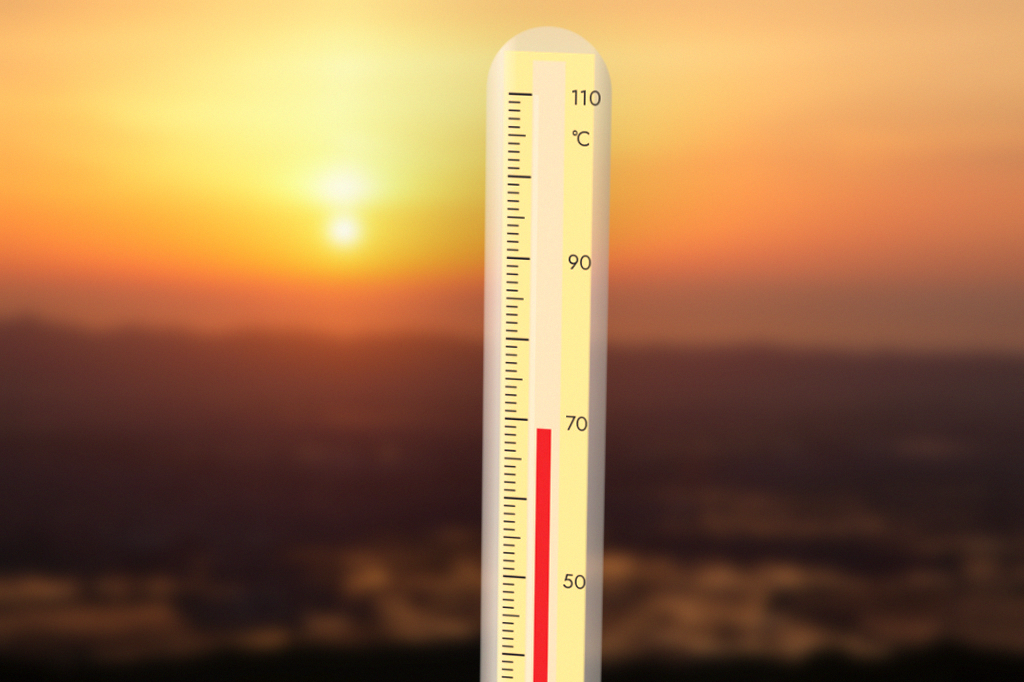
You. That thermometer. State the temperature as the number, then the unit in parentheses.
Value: 69 (°C)
